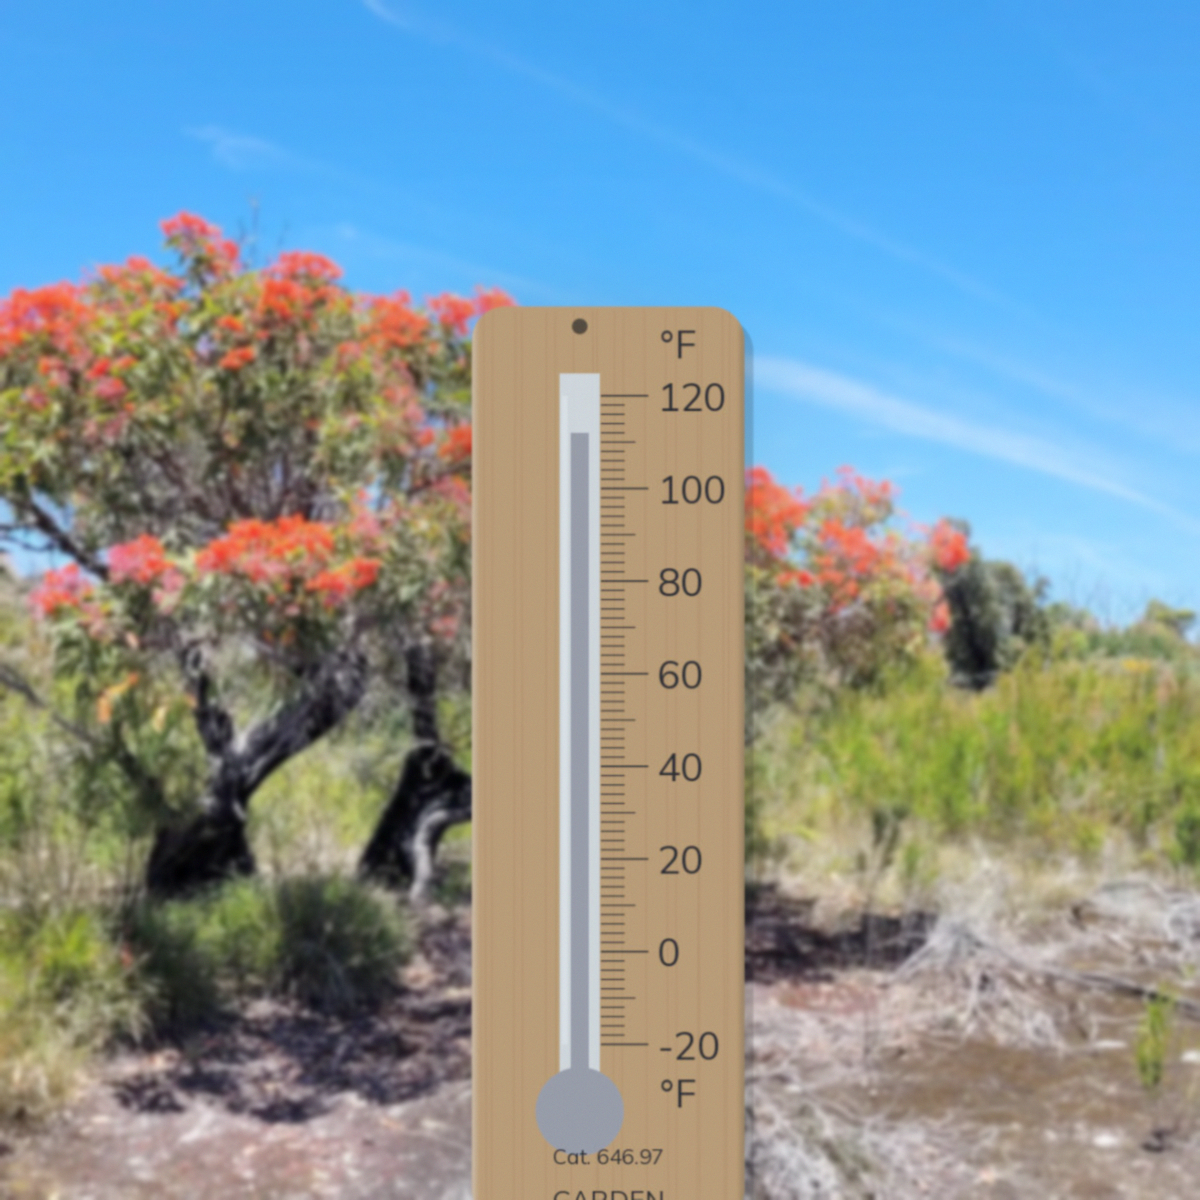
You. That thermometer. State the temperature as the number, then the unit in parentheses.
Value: 112 (°F)
